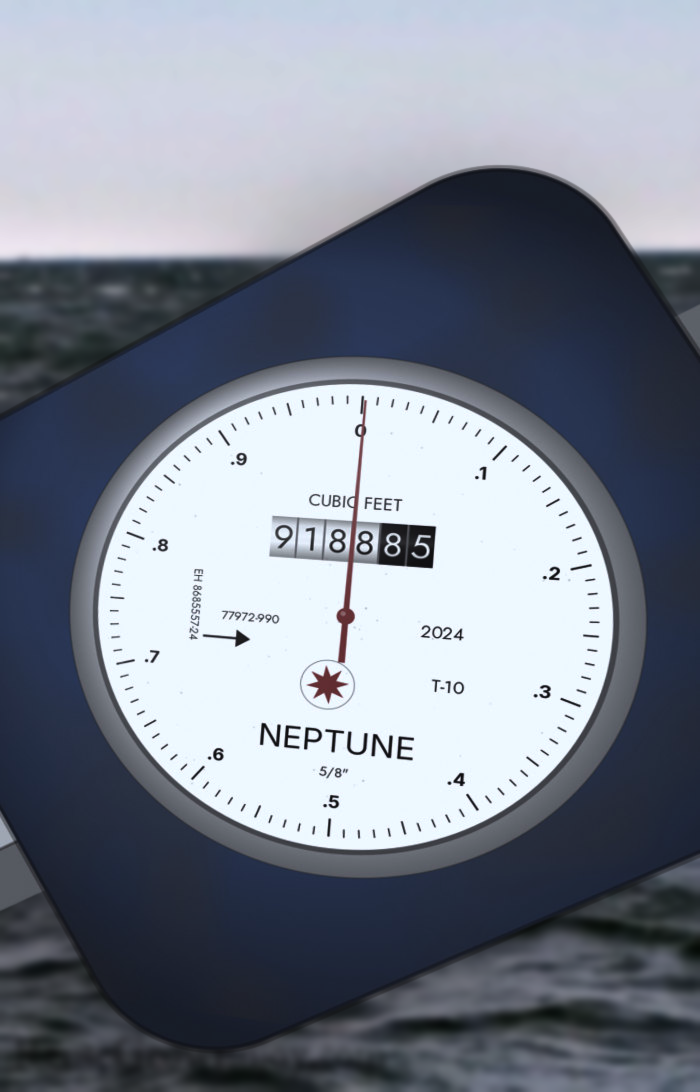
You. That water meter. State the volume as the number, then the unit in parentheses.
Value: 918885.00 (ft³)
